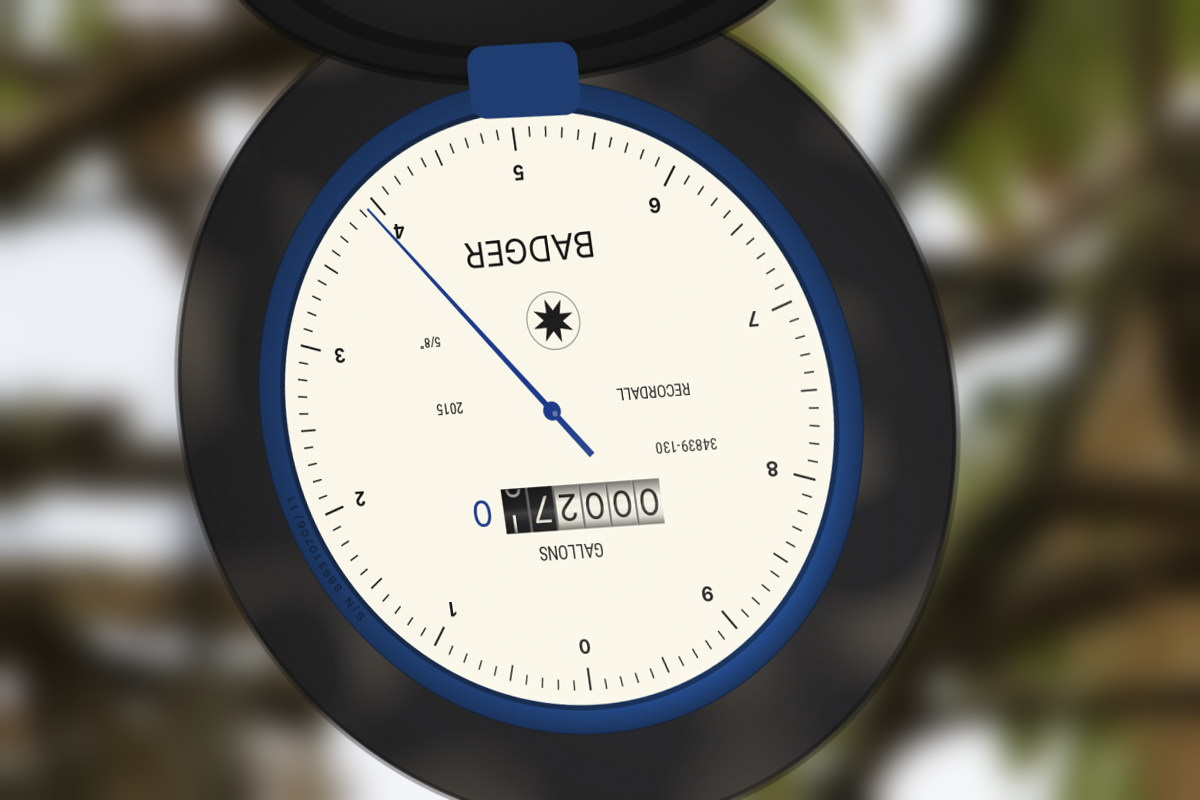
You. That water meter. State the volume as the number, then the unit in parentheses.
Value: 2713.9 (gal)
